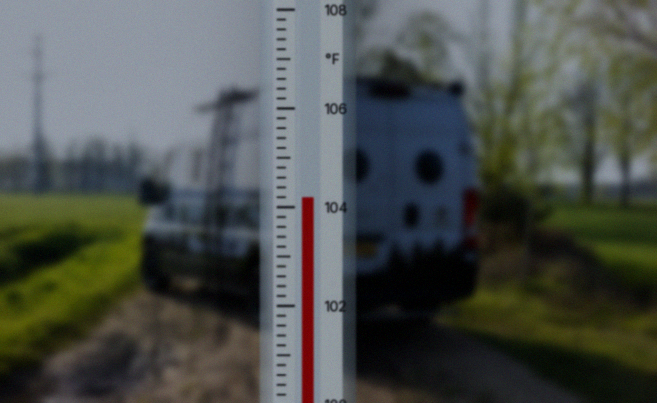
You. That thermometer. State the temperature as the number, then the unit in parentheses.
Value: 104.2 (°F)
